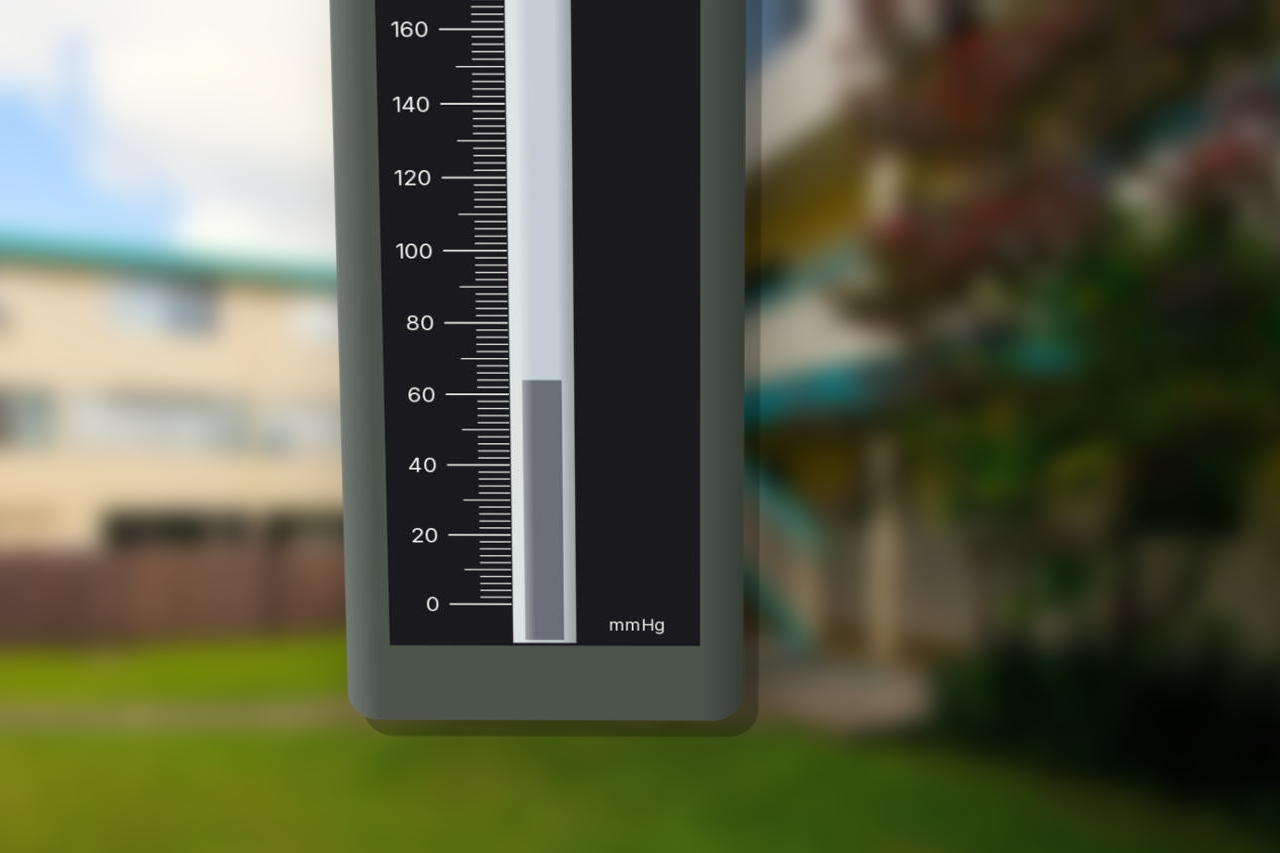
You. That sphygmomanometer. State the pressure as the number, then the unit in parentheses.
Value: 64 (mmHg)
